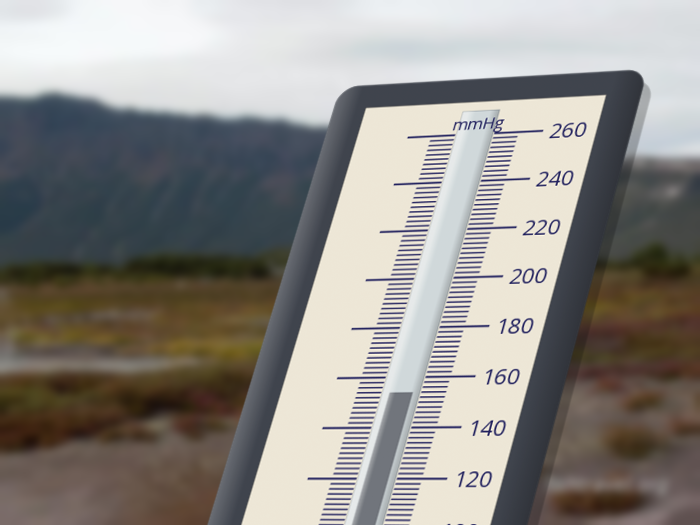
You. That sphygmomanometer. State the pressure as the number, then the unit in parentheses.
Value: 154 (mmHg)
